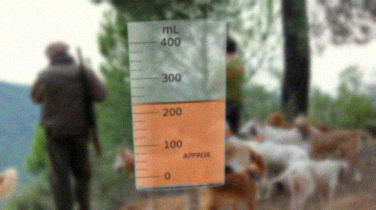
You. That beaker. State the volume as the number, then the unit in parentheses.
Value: 225 (mL)
